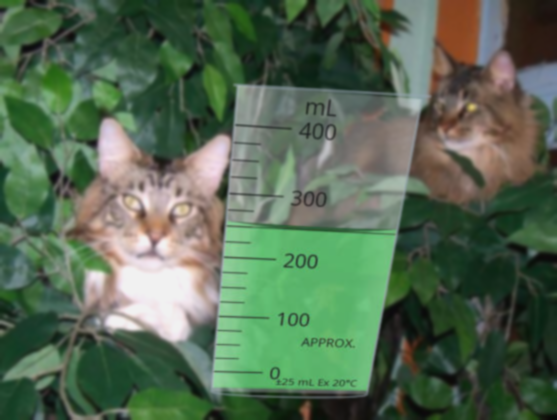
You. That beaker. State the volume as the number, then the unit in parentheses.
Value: 250 (mL)
